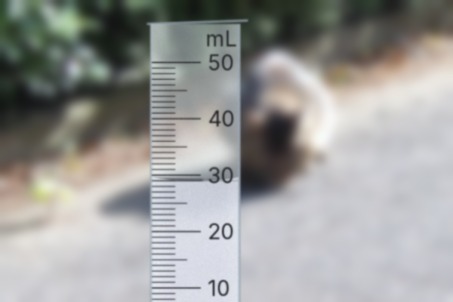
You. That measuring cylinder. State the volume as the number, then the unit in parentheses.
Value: 29 (mL)
